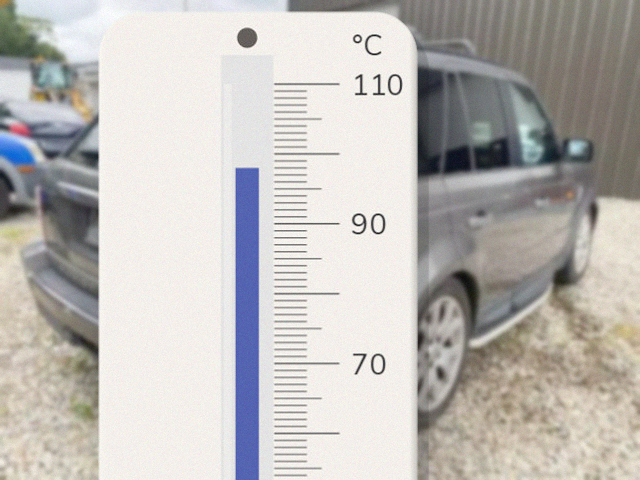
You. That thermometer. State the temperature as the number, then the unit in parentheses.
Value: 98 (°C)
